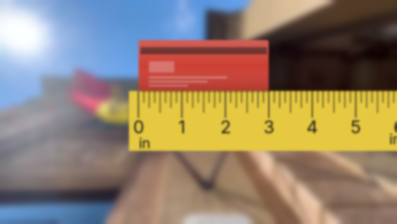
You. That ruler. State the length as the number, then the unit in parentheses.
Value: 3 (in)
